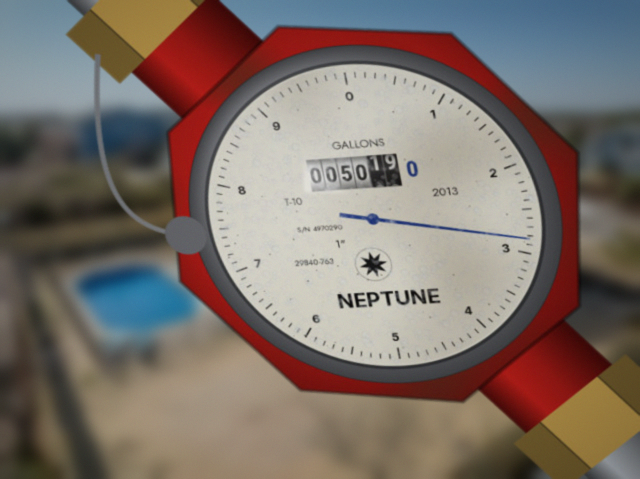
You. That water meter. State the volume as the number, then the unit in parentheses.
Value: 50192.8 (gal)
